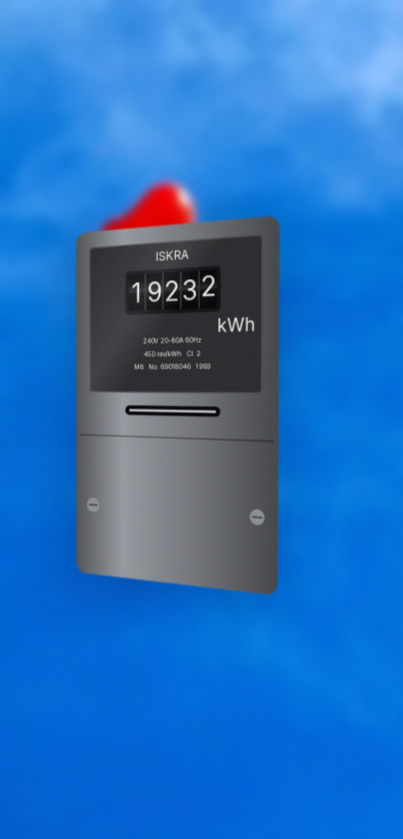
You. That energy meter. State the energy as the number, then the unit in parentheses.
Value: 19232 (kWh)
